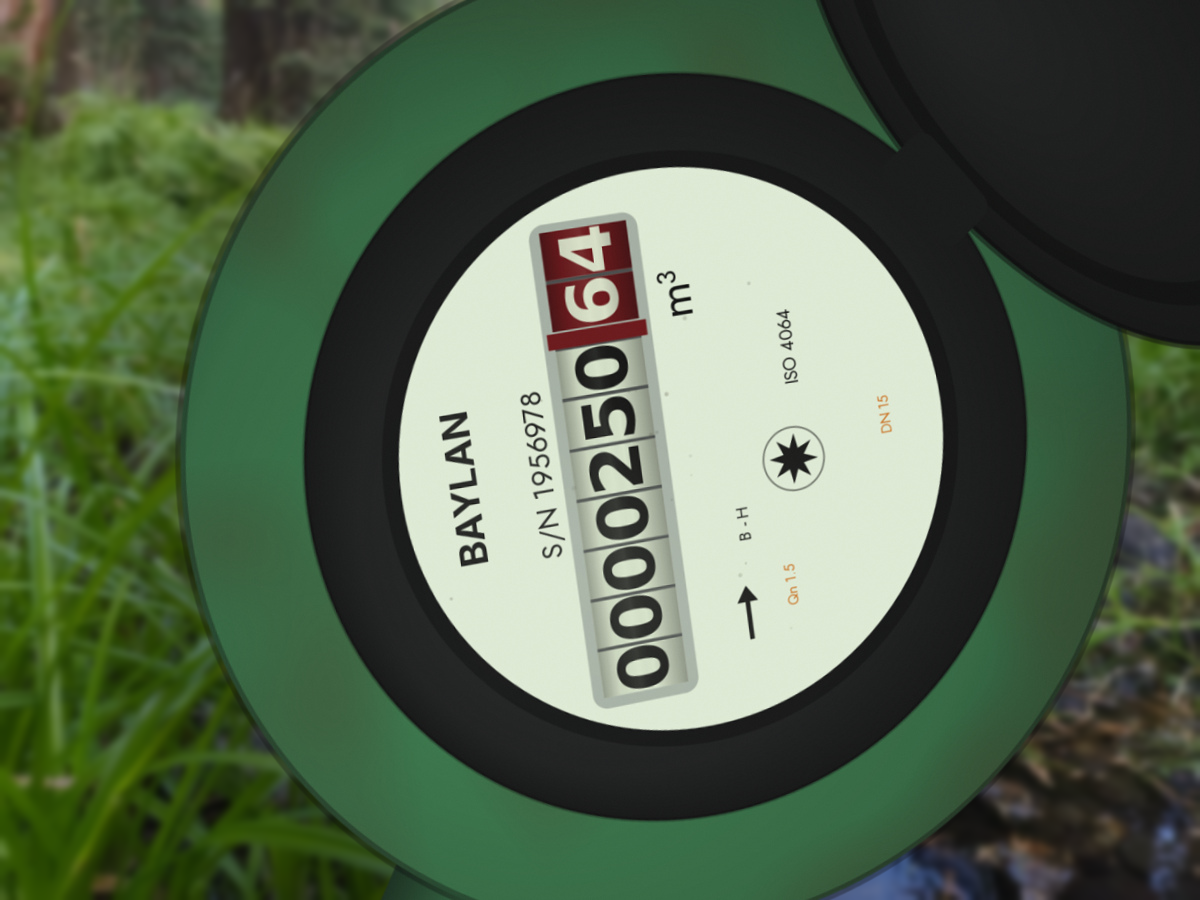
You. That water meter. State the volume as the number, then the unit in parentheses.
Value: 250.64 (m³)
